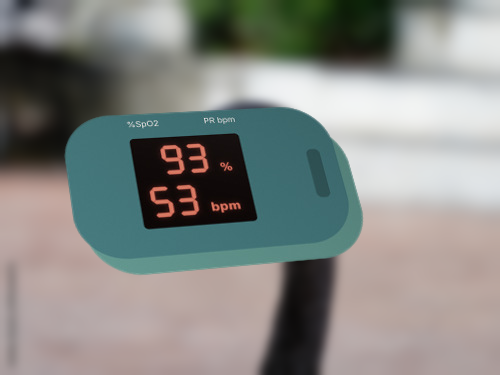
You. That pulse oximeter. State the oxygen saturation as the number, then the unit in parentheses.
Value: 93 (%)
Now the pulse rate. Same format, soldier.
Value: 53 (bpm)
